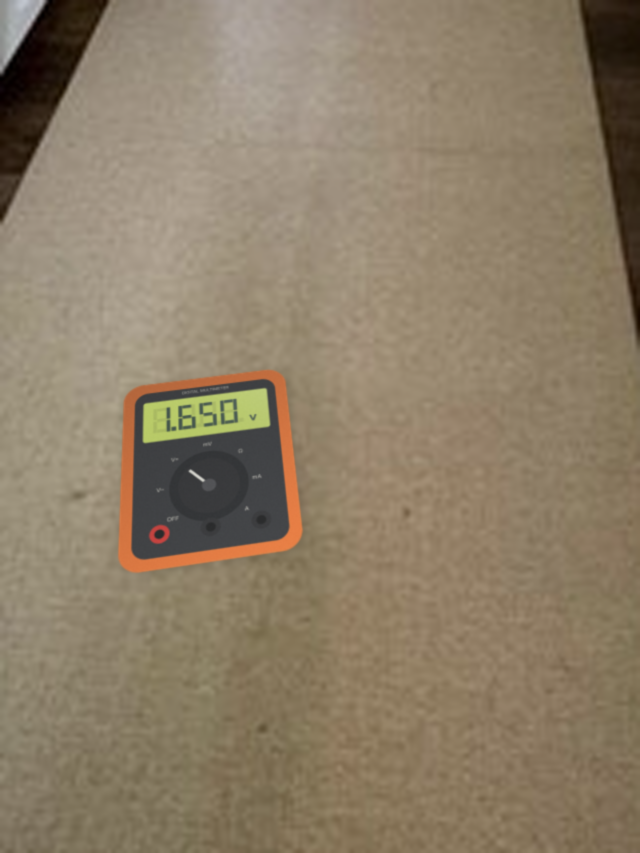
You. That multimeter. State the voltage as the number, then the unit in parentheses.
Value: 1.650 (V)
